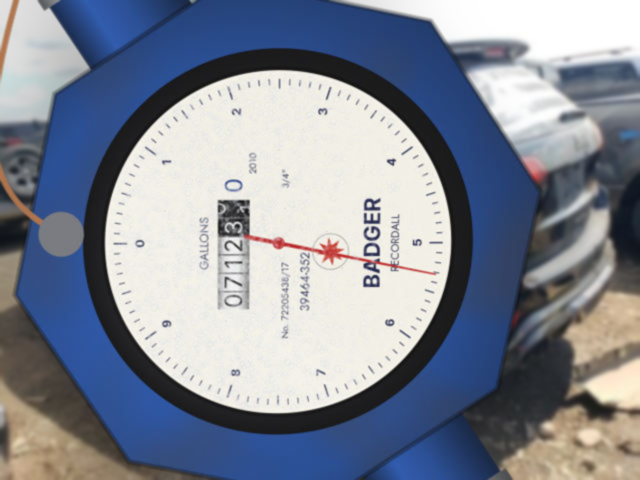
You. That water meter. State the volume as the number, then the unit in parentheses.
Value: 712305.3 (gal)
